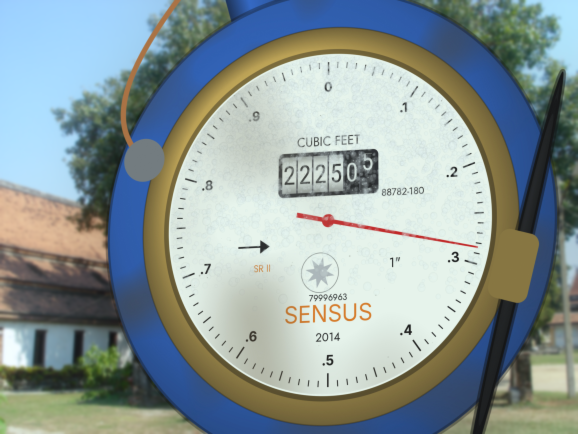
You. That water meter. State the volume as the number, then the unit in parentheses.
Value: 222505.28 (ft³)
